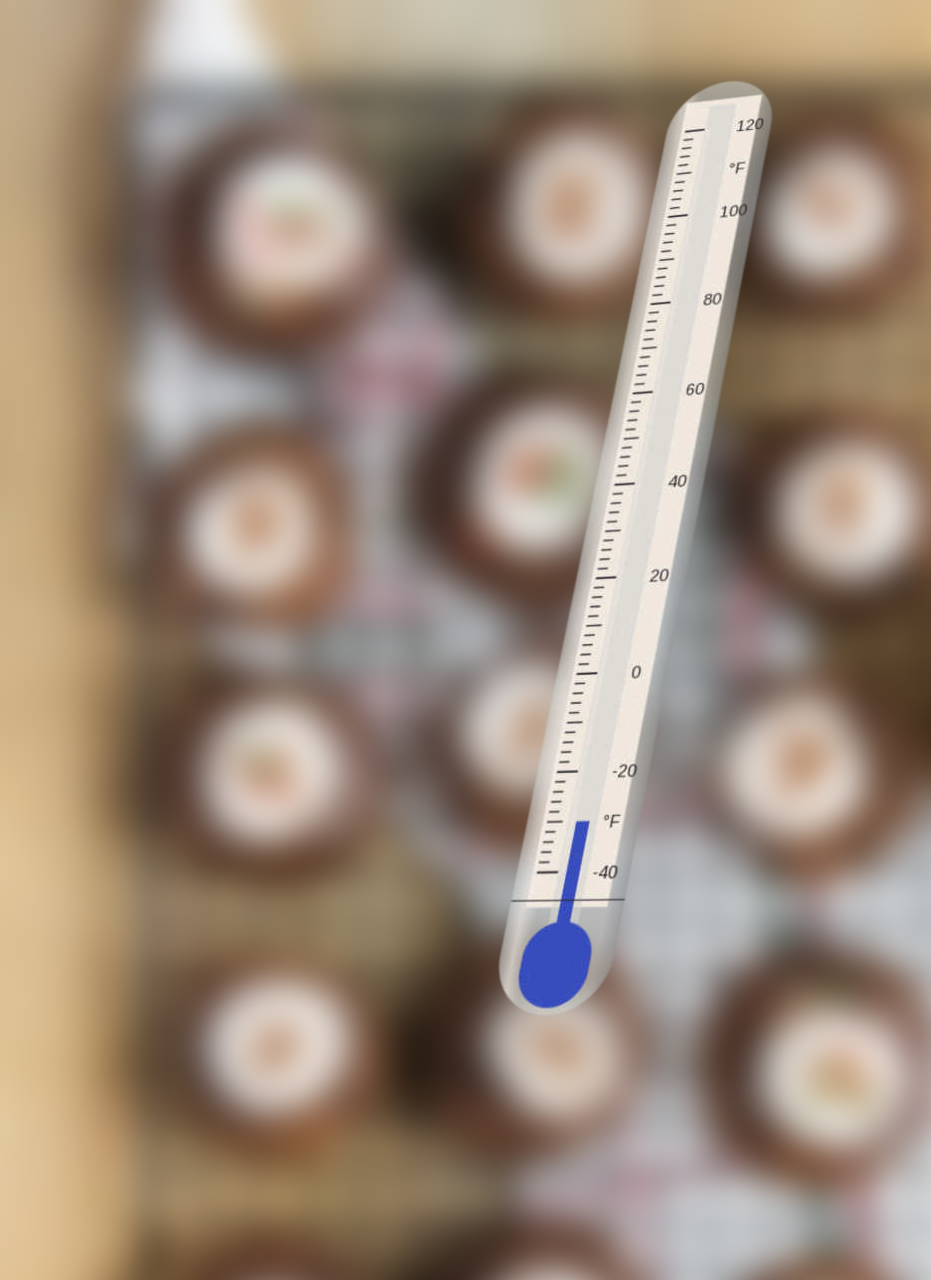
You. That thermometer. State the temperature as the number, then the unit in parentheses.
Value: -30 (°F)
